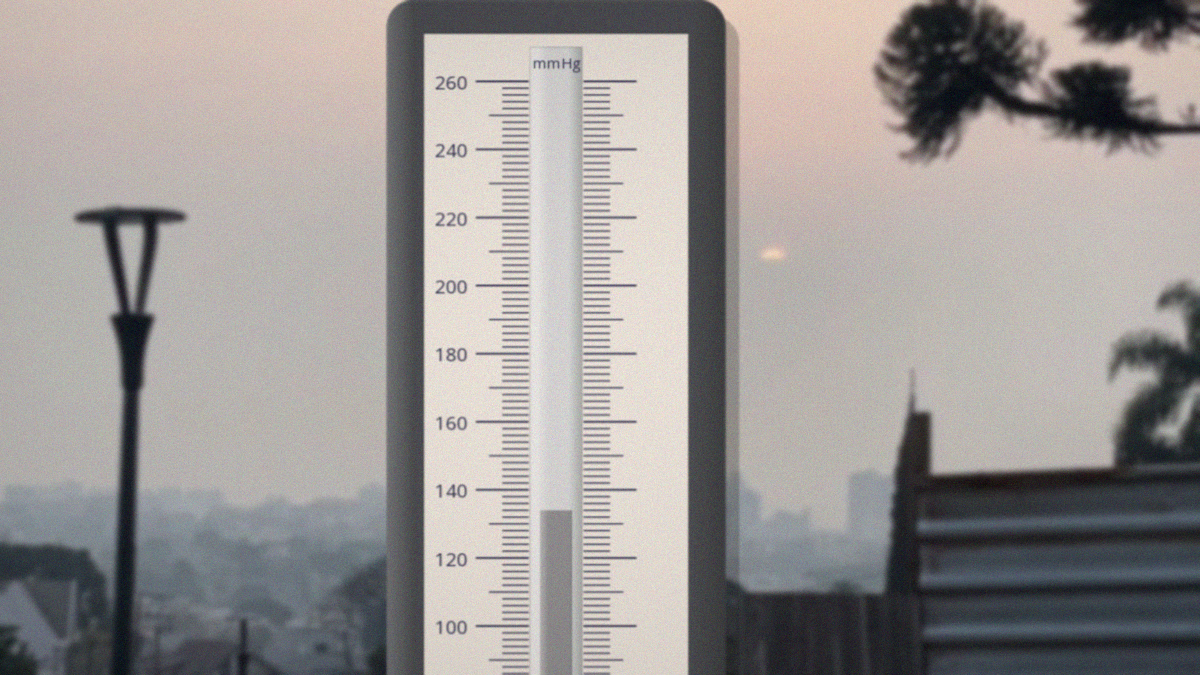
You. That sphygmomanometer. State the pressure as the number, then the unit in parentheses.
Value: 134 (mmHg)
